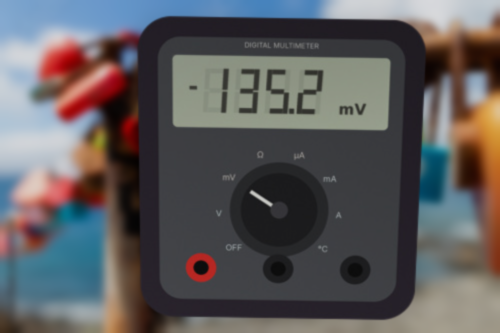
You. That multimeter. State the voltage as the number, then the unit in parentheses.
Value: -135.2 (mV)
